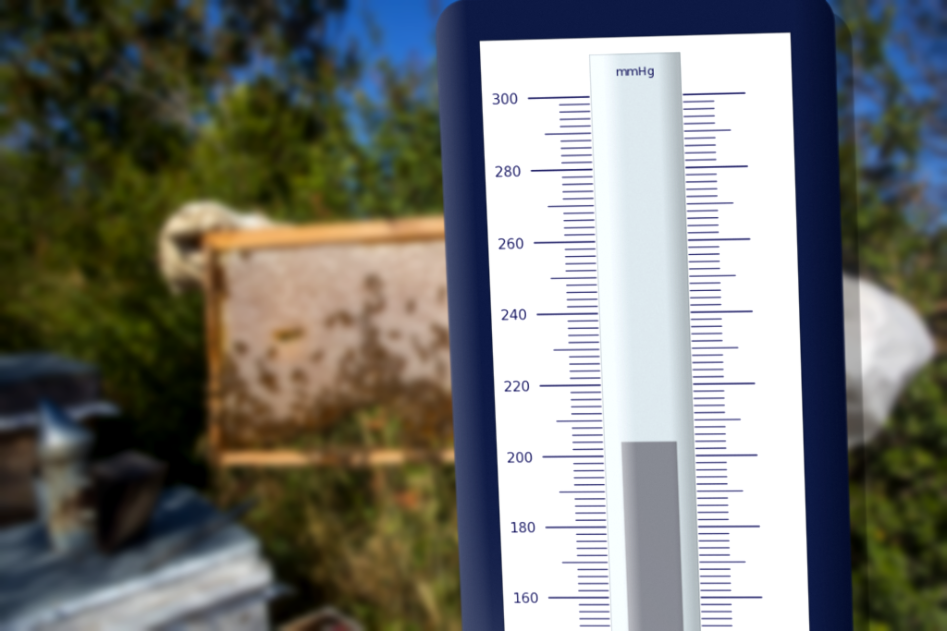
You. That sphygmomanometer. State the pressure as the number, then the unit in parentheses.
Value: 204 (mmHg)
